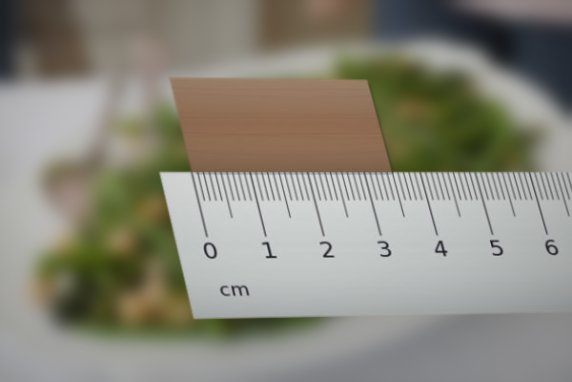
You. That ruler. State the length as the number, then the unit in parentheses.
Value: 3.5 (cm)
